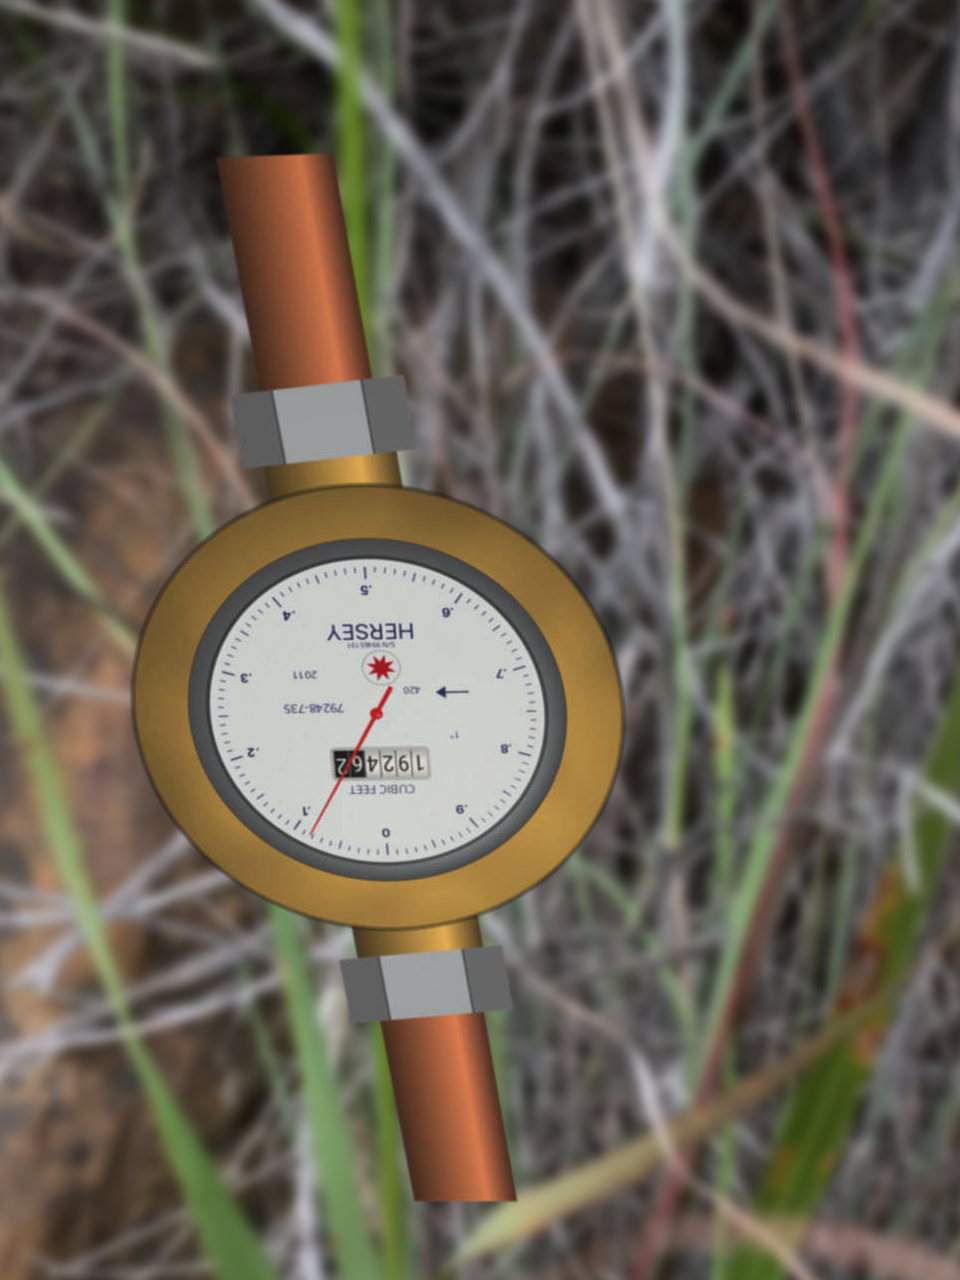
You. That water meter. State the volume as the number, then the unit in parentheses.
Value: 192462.08 (ft³)
